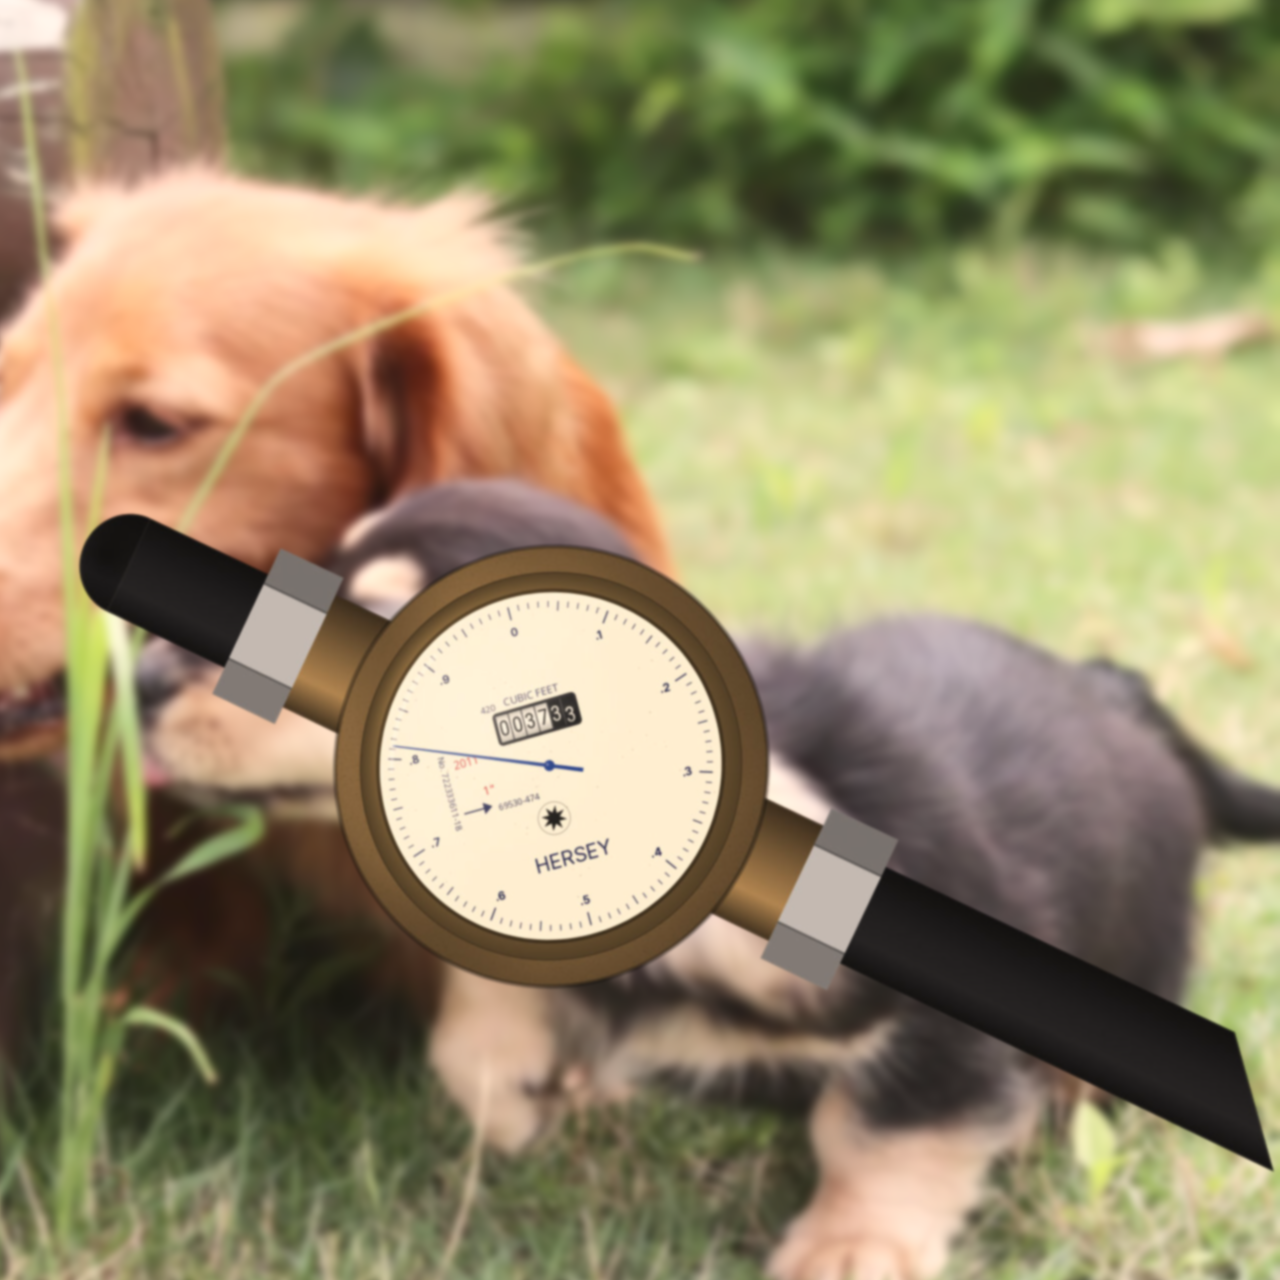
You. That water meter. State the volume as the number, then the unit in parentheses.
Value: 3732.81 (ft³)
